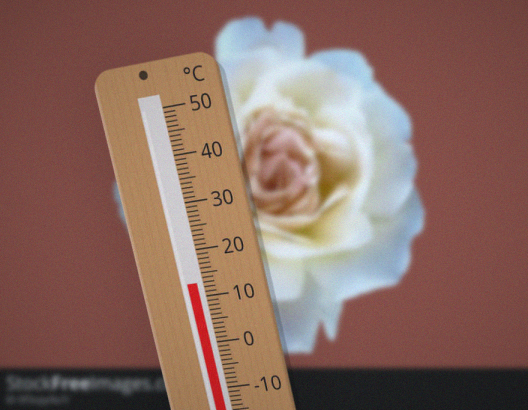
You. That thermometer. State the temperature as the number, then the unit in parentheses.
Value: 13 (°C)
